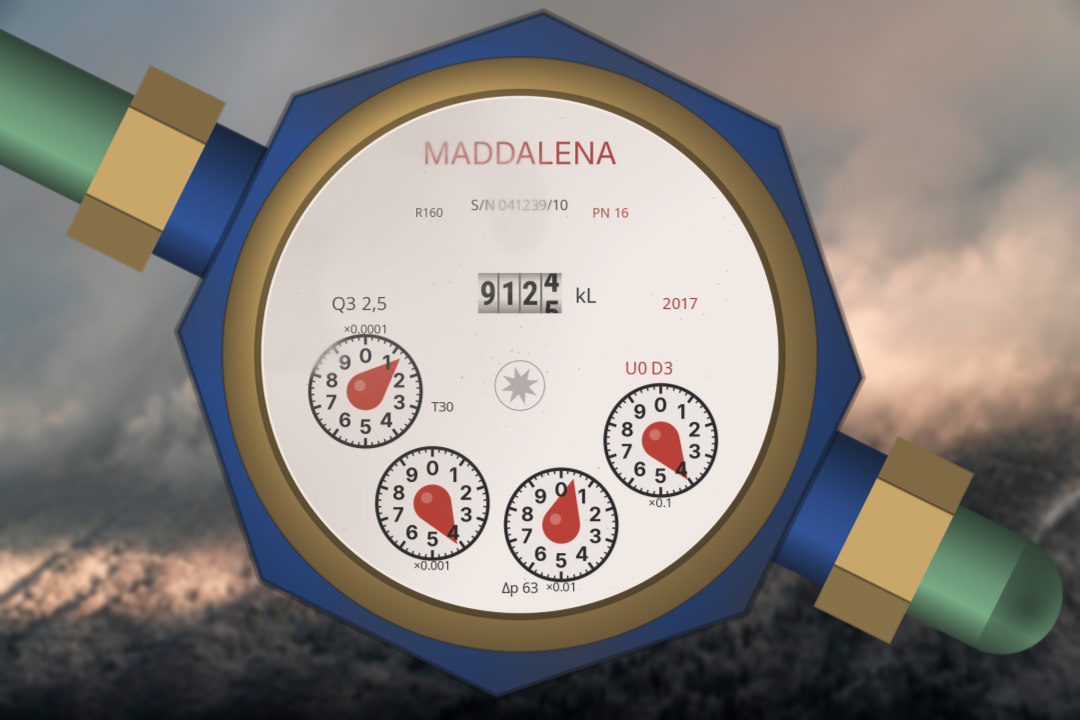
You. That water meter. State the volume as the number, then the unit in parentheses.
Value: 9124.4041 (kL)
